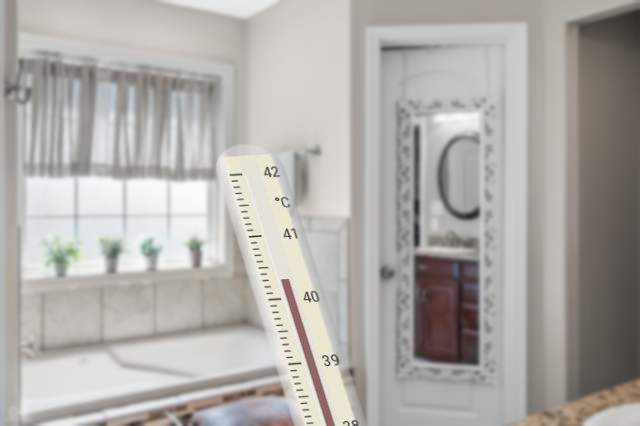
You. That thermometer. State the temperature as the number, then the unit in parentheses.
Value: 40.3 (°C)
